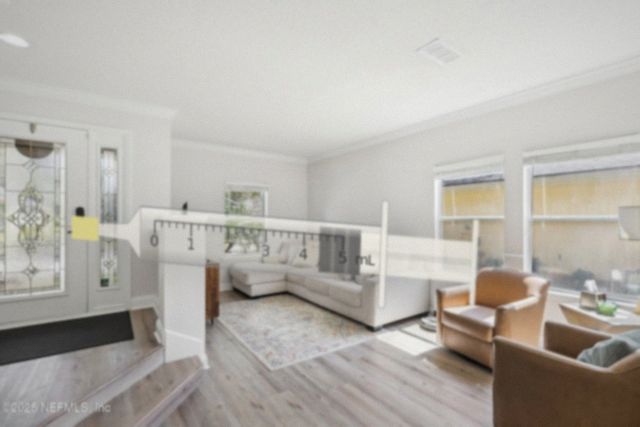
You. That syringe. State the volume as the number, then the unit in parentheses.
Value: 4.4 (mL)
